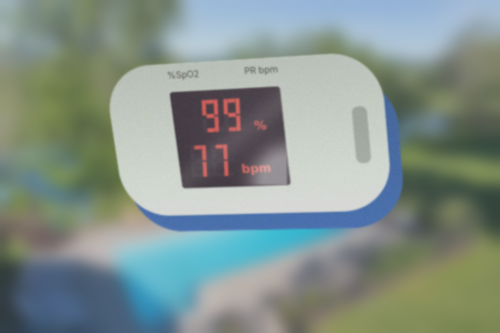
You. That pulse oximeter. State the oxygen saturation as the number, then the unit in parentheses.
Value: 99 (%)
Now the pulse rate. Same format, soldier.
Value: 77 (bpm)
